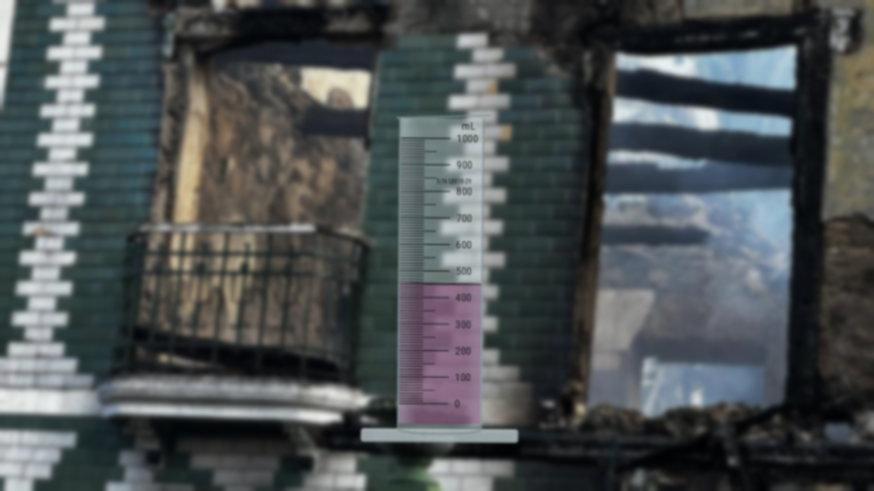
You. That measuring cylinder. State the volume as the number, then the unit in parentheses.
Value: 450 (mL)
